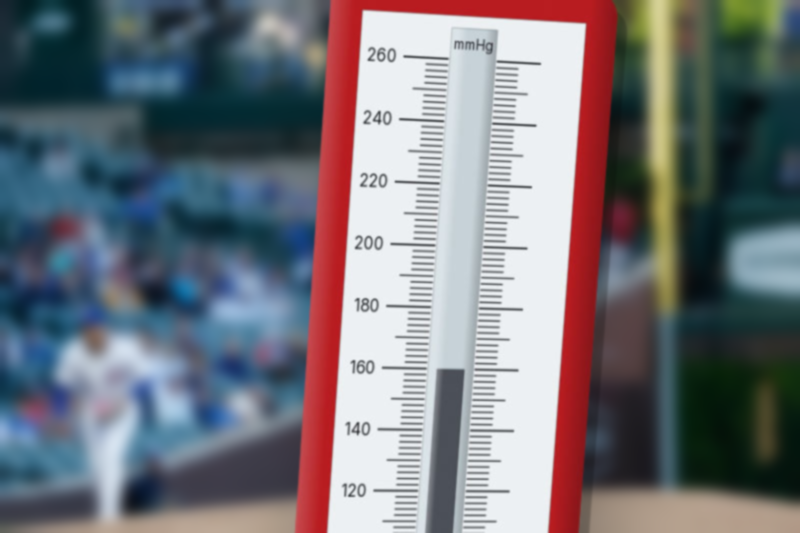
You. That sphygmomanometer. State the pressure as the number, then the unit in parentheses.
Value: 160 (mmHg)
